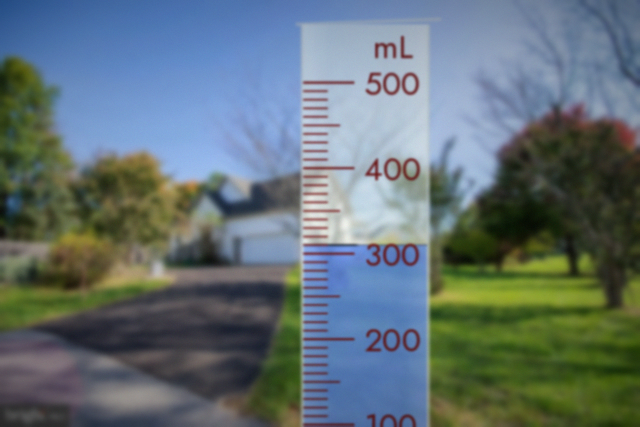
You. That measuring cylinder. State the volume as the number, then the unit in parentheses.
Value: 310 (mL)
